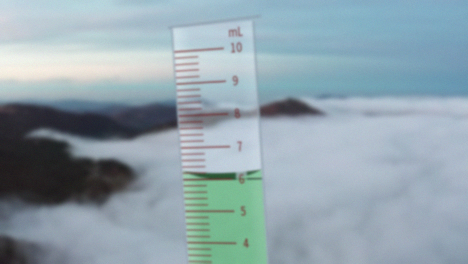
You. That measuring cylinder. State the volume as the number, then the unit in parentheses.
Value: 6 (mL)
